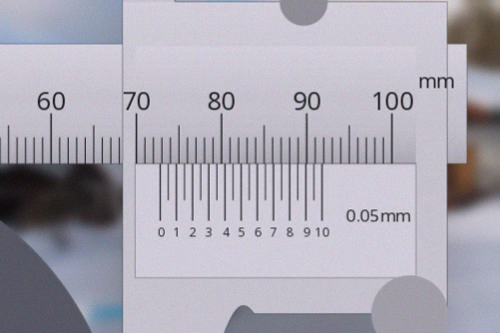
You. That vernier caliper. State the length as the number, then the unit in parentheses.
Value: 72.8 (mm)
